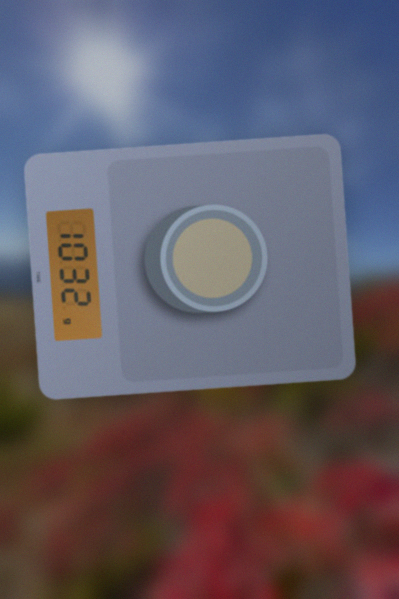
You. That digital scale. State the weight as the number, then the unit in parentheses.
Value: 1032 (g)
